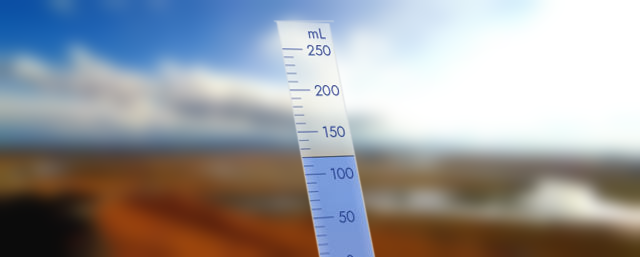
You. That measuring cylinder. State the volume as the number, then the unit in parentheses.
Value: 120 (mL)
